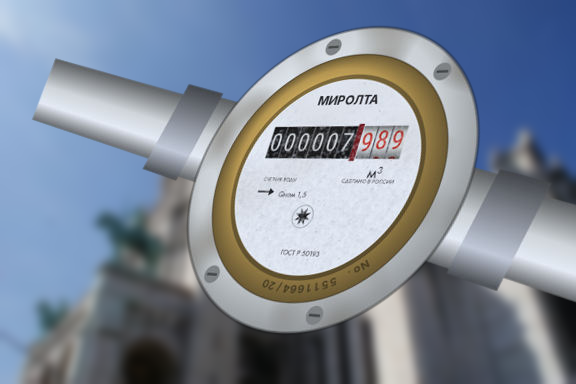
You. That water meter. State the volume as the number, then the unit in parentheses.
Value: 7.989 (m³)
